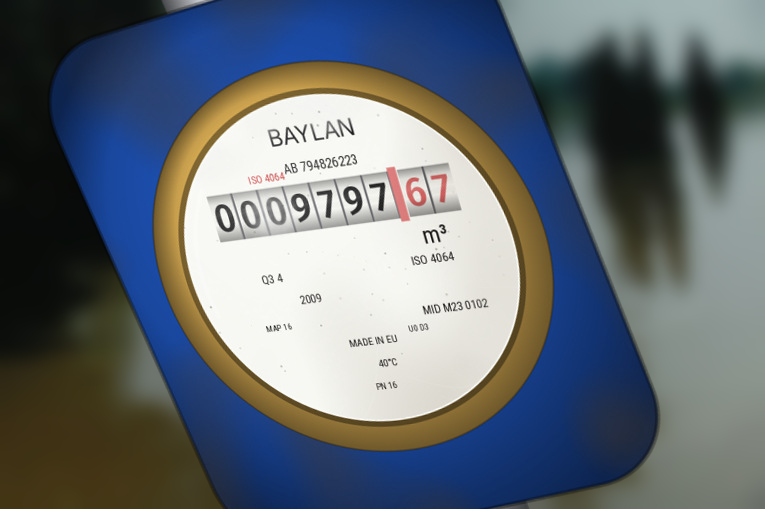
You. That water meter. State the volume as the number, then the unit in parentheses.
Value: 9797.67 (m³)
